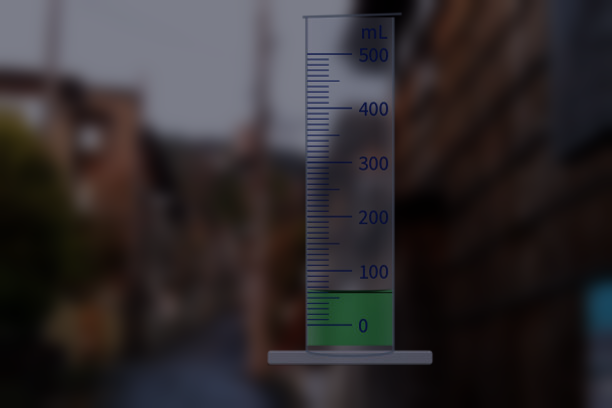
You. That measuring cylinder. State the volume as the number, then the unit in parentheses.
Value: 60 (mL)
